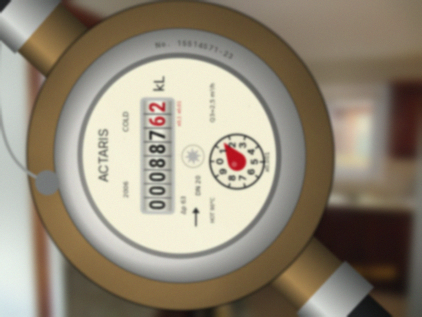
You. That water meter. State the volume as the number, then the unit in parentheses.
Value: 887.621 (kL)
